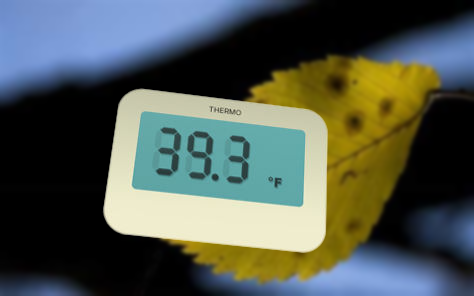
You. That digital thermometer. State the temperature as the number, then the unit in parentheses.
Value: 39.3 (°F)
